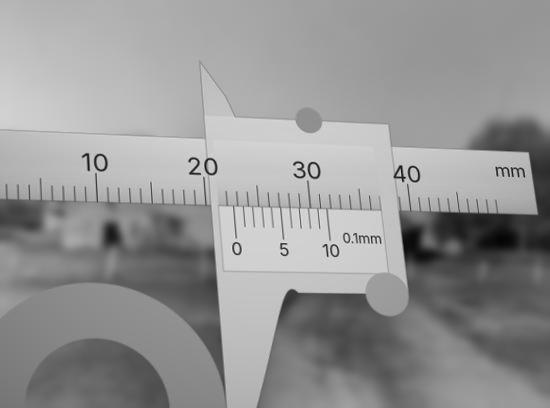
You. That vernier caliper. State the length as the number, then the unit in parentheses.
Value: 22.6 (mm)
